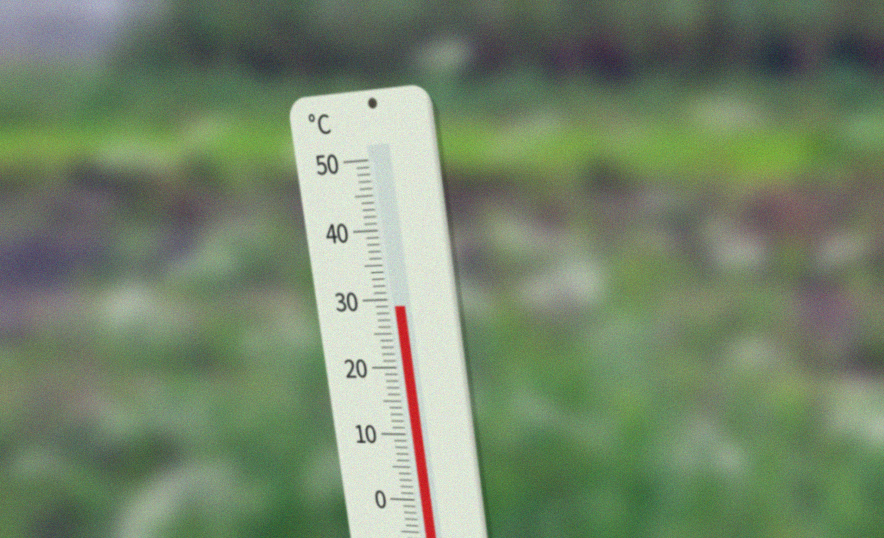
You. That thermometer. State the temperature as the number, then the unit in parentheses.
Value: 29 (°C)
